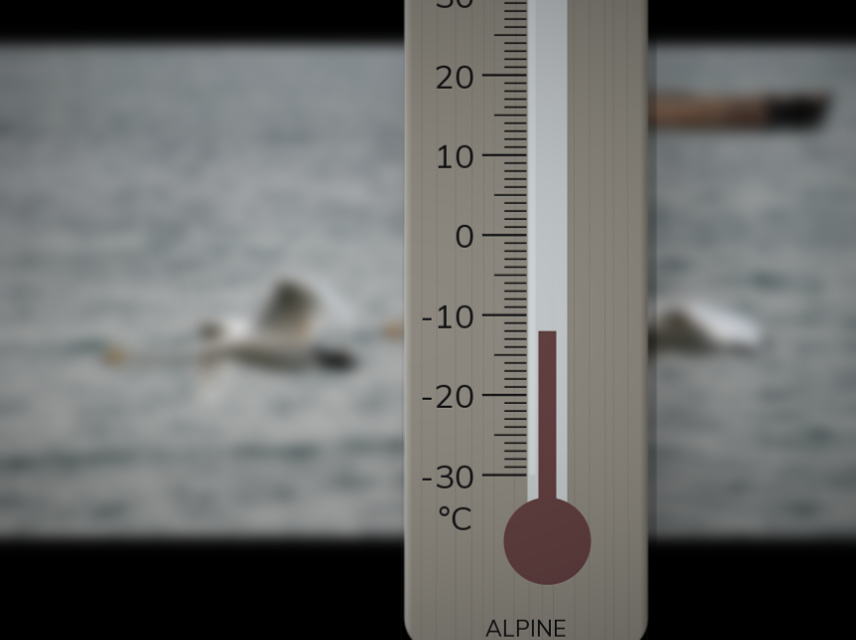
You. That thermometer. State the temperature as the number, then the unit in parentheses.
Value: -12 (°C)
